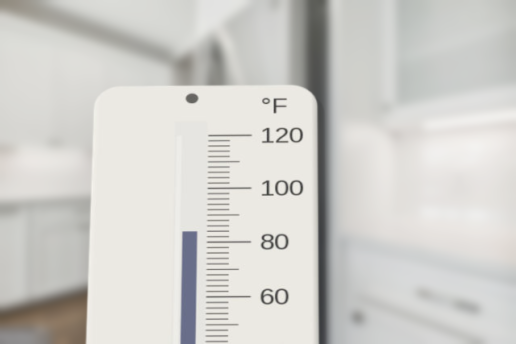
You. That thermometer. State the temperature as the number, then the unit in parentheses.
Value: 84 (°F)
